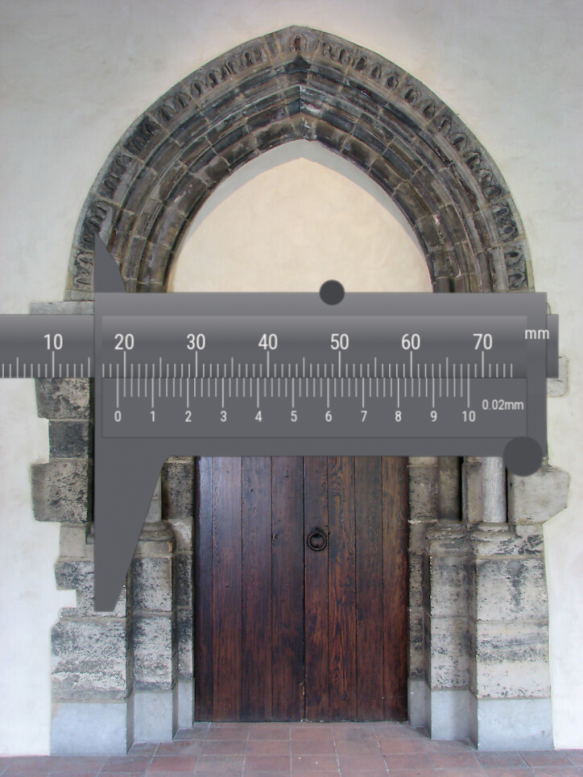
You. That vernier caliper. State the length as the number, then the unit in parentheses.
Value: 19.0 (mm)
